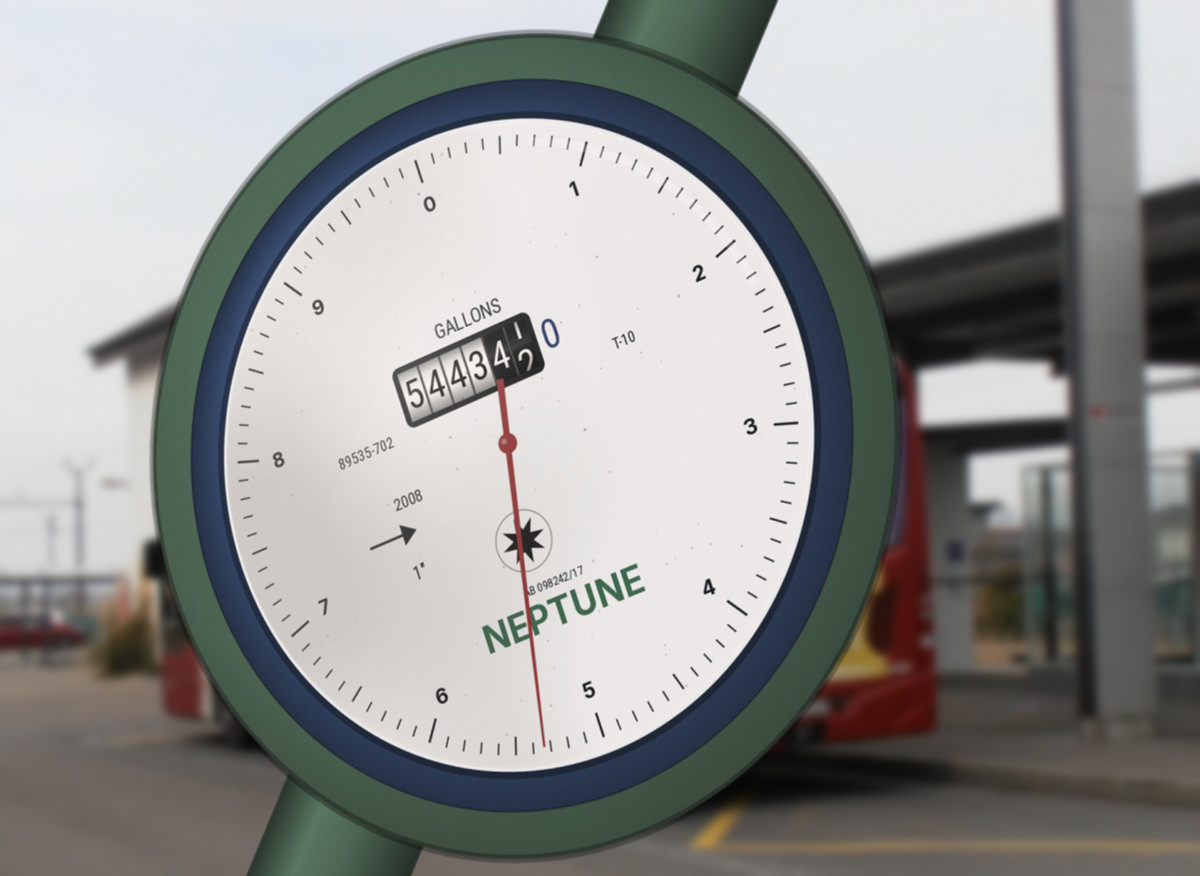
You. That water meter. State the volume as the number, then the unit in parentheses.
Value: 5443415.3 (gal)
